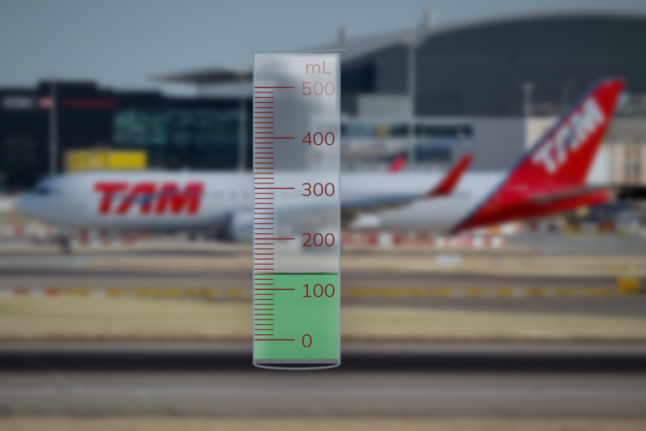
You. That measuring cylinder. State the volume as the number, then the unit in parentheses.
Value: 130 (mL)
